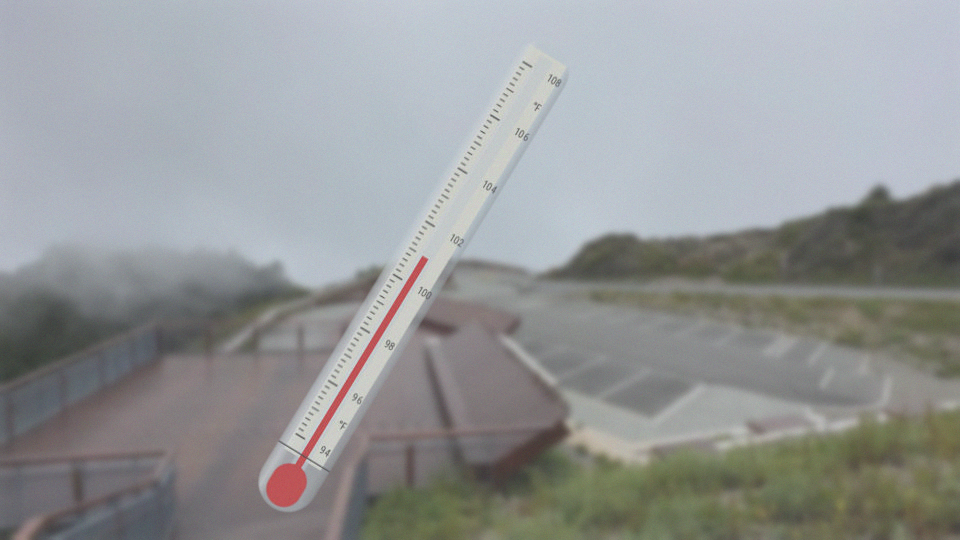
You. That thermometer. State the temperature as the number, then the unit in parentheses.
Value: 101 (°F)
